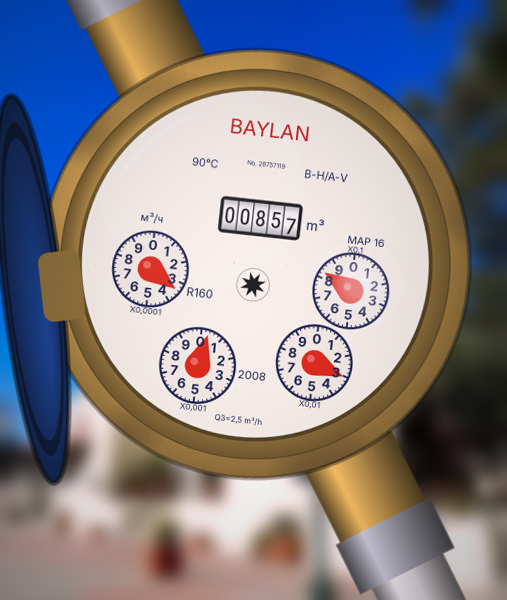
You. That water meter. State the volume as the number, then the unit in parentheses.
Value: 856.8303 (m³)
